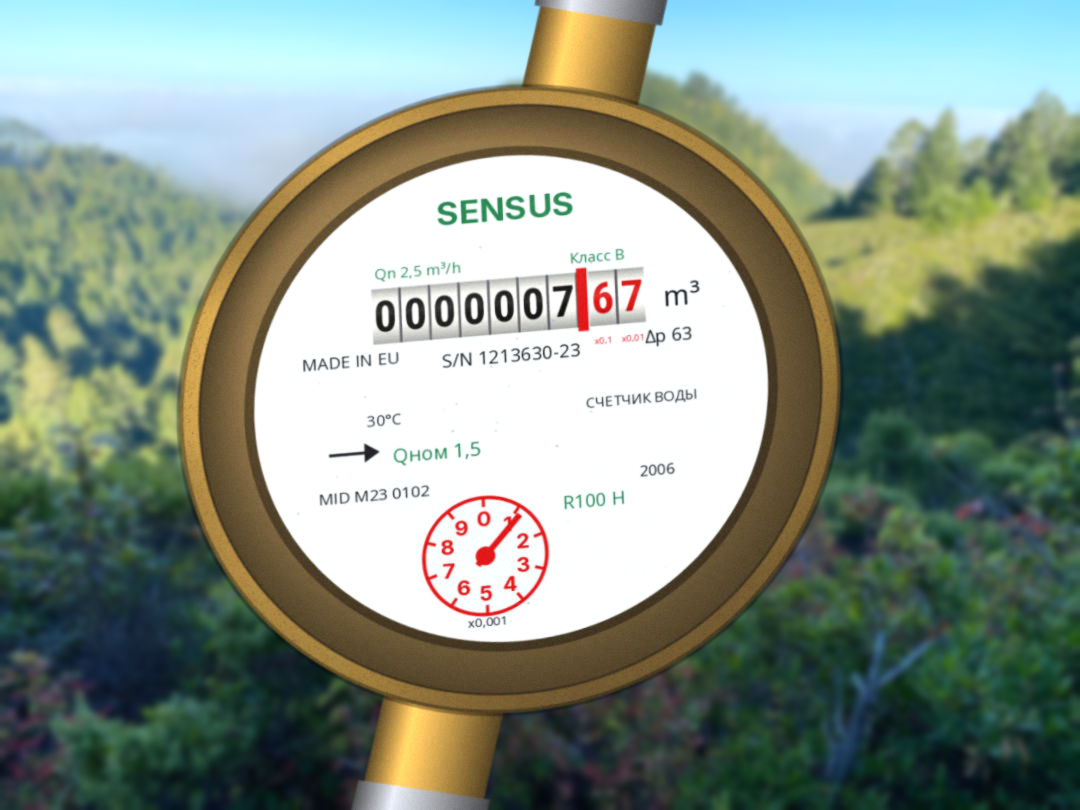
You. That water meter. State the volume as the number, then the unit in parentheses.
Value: 7.671 (m³)
